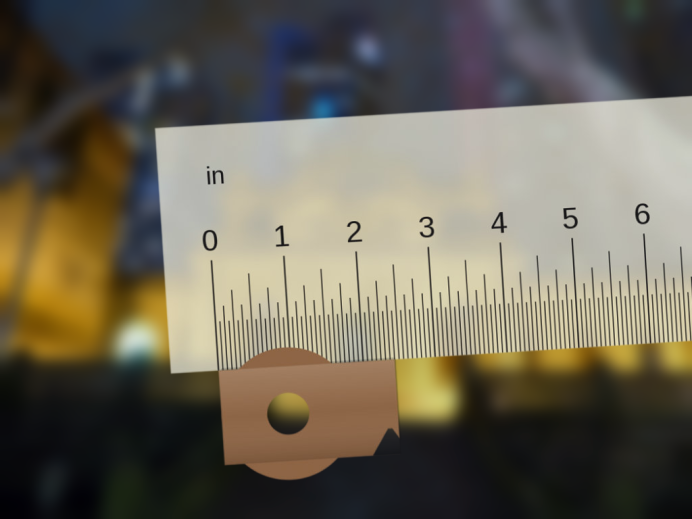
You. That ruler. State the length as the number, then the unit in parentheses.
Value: 2.4375 (in)
